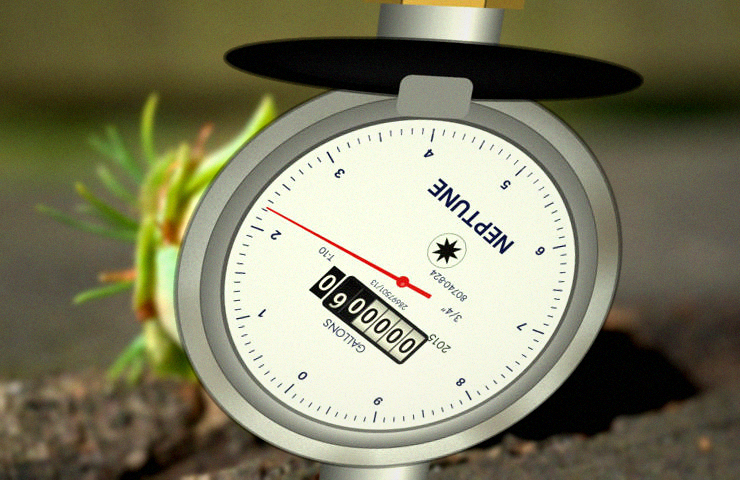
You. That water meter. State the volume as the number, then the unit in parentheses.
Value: 62.2 (gal)
